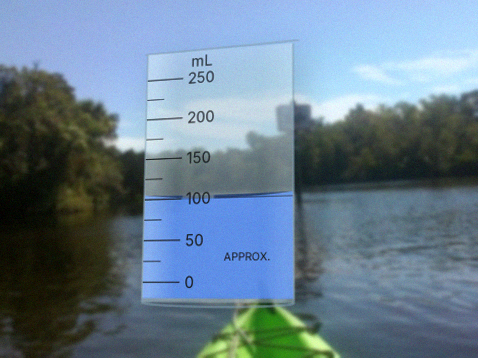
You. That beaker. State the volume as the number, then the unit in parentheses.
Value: 100 (mL)
